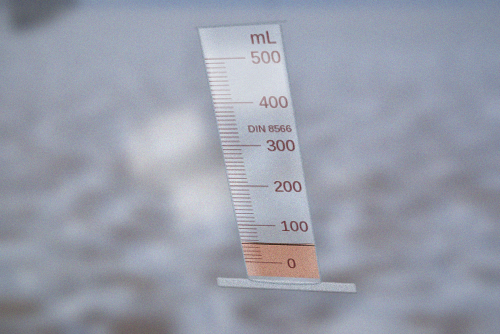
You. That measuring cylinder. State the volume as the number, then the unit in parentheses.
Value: 50 (mL)
